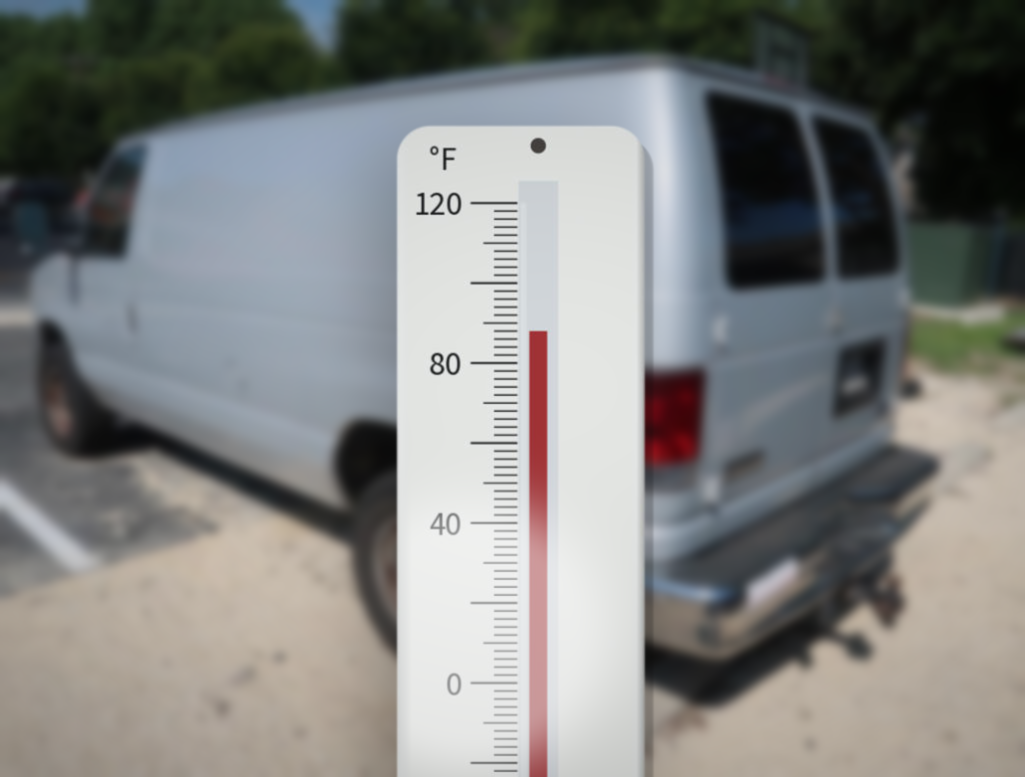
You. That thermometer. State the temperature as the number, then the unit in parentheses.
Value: 88 (°F)
